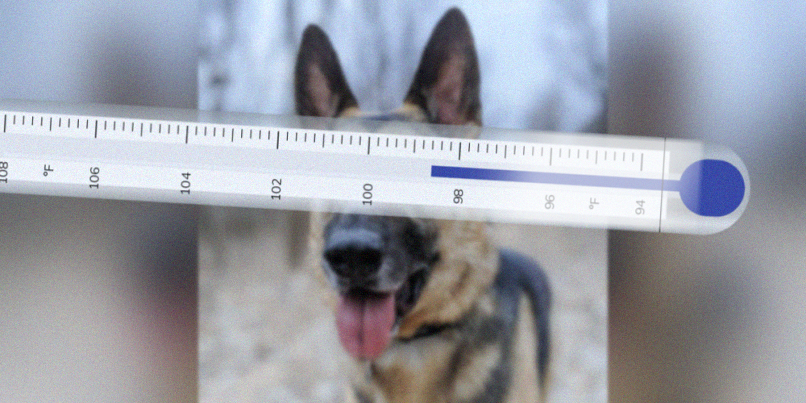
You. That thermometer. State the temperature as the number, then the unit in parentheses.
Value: 98.6 (°F)
